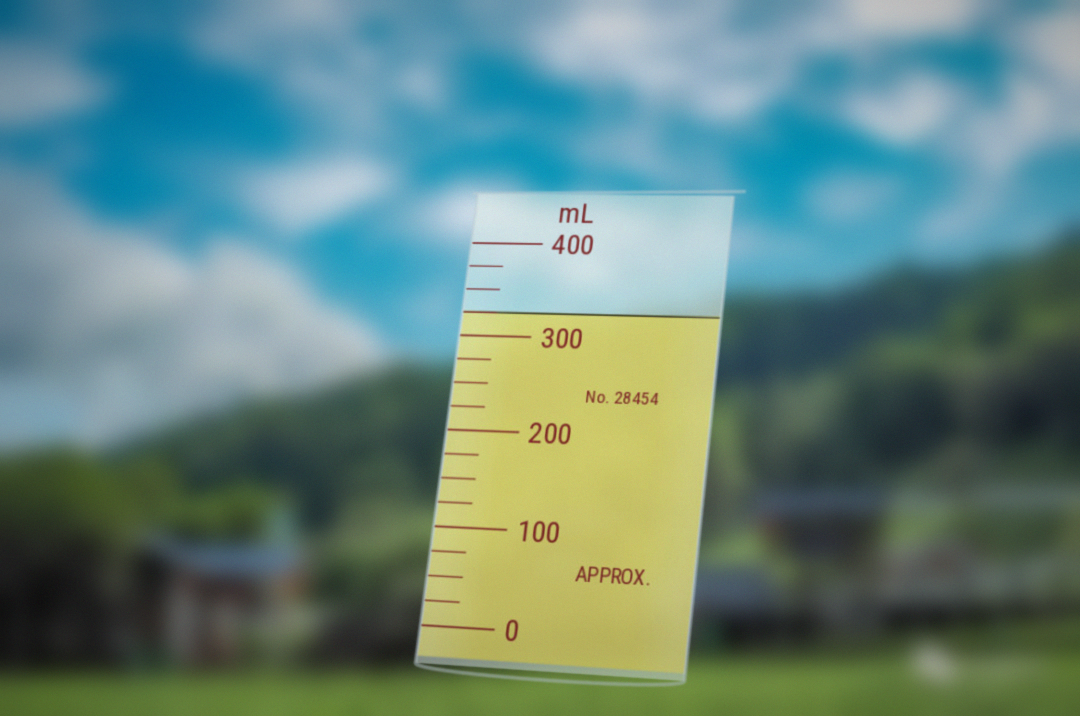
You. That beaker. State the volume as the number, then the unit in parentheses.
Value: 325 (mL)
